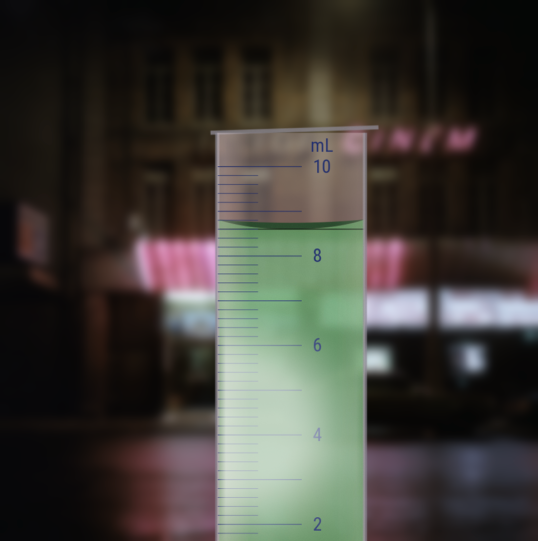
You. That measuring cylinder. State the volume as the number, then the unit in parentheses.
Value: 8.6 (mL)
